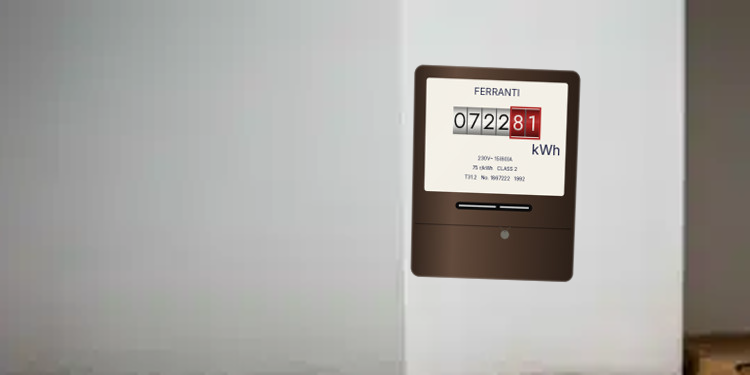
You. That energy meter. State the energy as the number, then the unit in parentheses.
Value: 722.81 (kWh)
